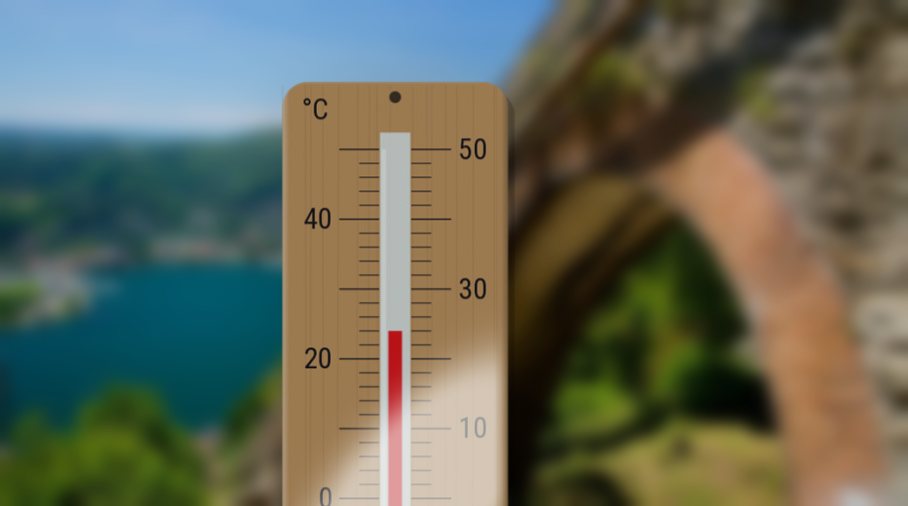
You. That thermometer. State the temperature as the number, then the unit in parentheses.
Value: 24 (°C)
